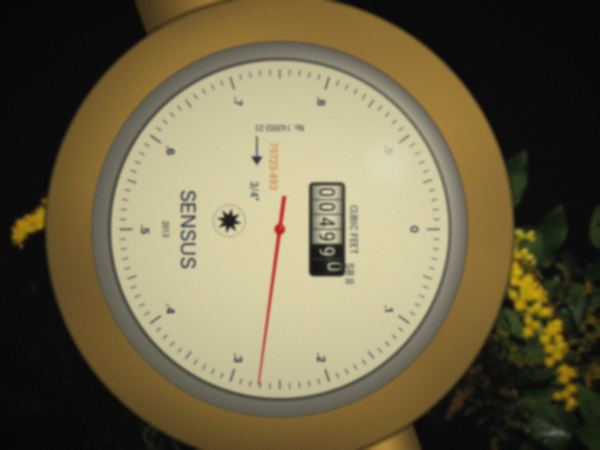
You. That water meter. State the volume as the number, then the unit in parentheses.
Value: 4990.27 (ft³)
